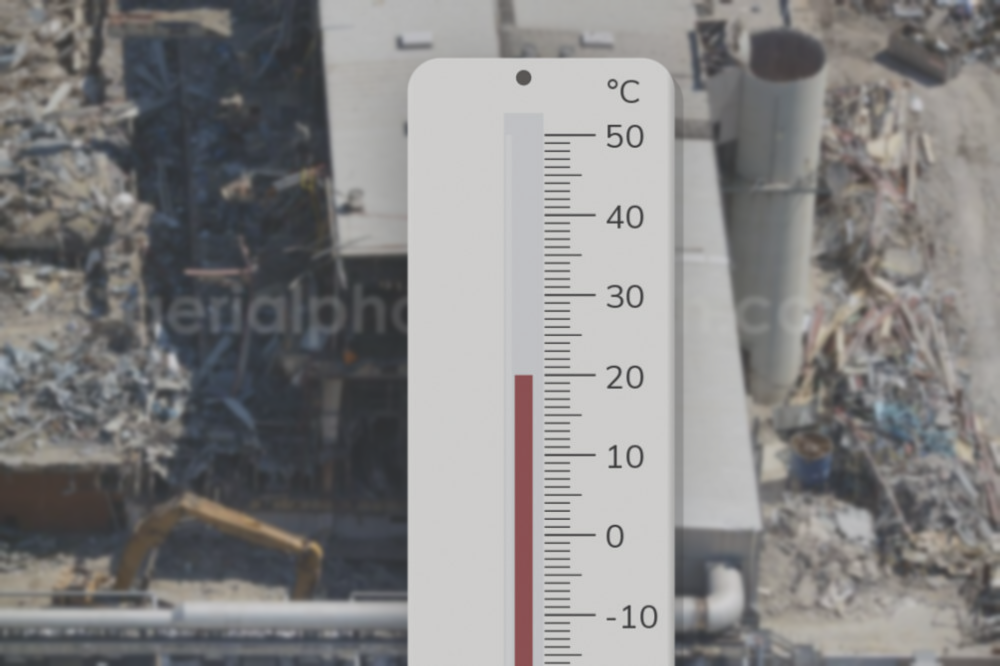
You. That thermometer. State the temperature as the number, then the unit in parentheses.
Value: 20 (°C)
